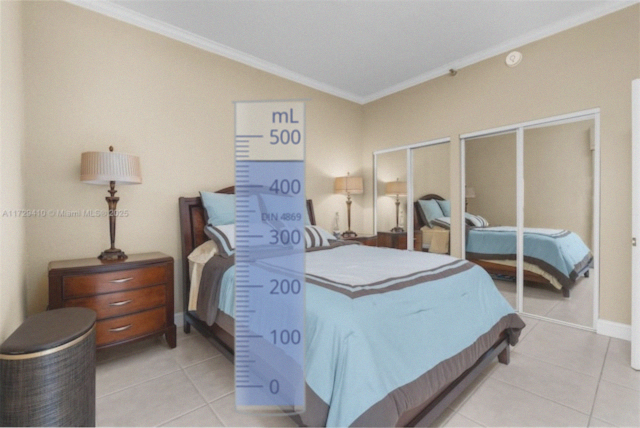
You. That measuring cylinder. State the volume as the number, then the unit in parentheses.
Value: 450 (mL)
